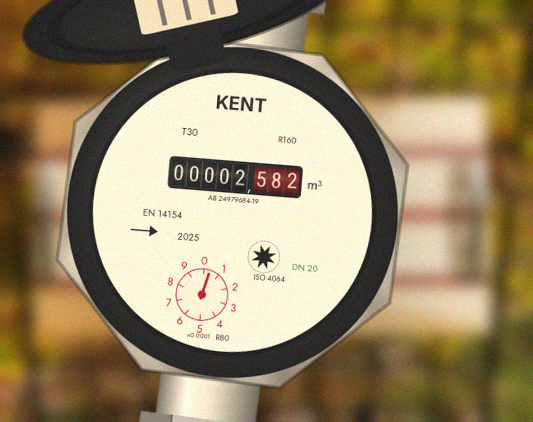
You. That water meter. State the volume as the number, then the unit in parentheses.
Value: 2.5820 (m³)
